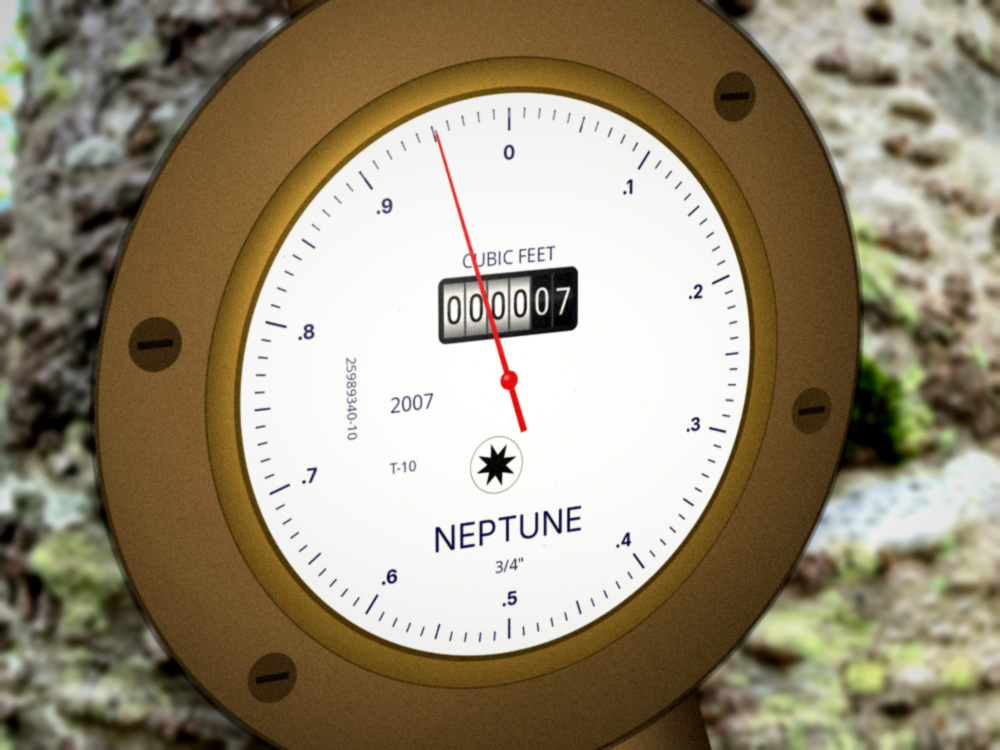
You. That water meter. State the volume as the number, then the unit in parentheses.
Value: 6.95 (ft³)
